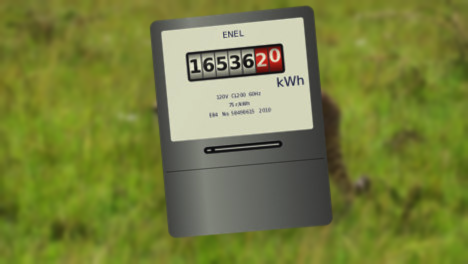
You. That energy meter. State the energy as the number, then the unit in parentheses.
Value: 16536.20 (kWh)
